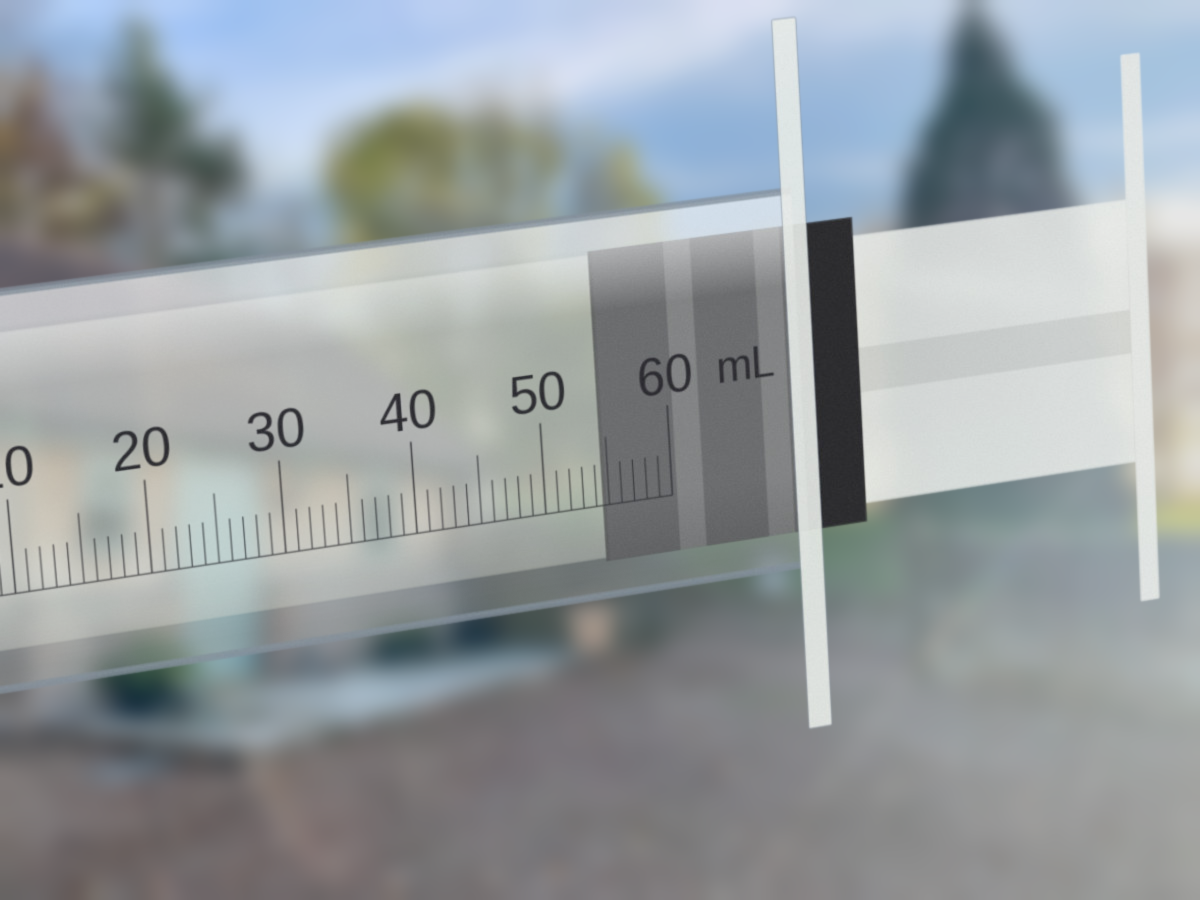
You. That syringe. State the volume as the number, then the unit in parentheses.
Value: 54.5 (mL)
